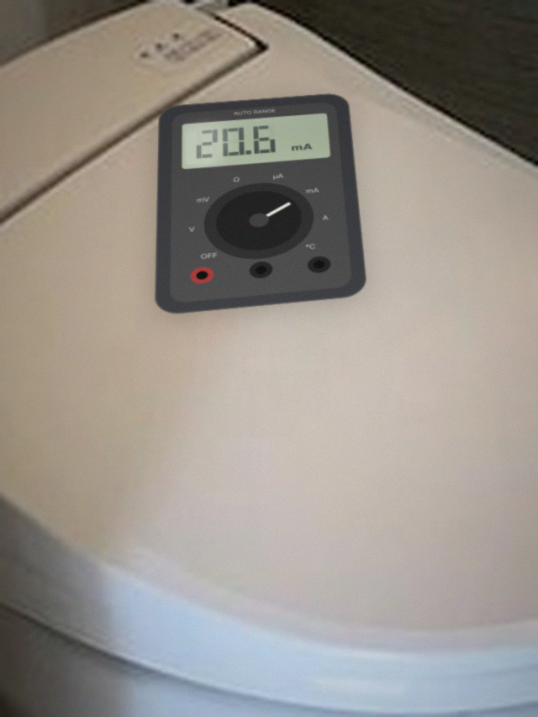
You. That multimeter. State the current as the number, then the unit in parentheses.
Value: 20.6 (mA)
